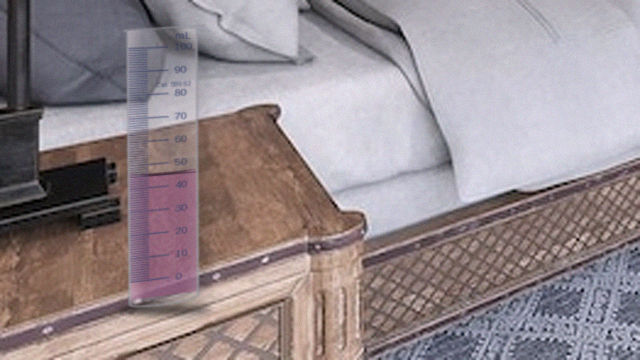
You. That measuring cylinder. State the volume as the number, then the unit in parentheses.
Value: 45 (mL)
